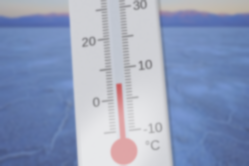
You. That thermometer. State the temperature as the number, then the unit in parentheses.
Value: 5 (°C)
